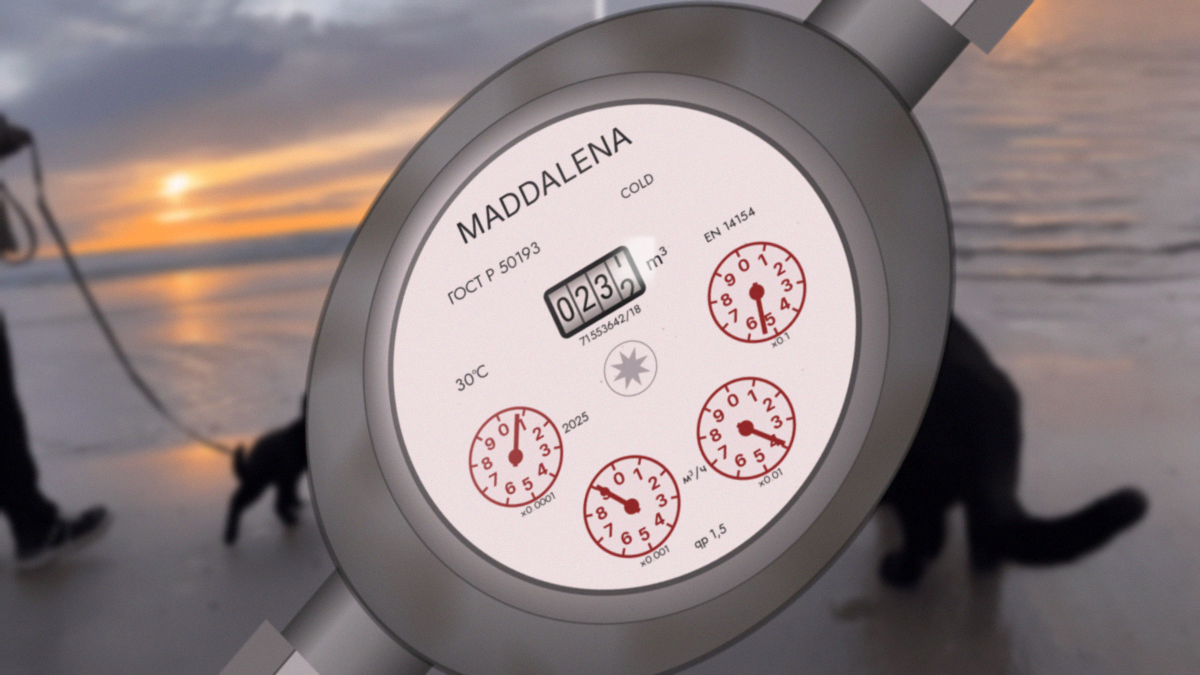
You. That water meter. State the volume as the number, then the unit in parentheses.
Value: 231.5390 (m³)
